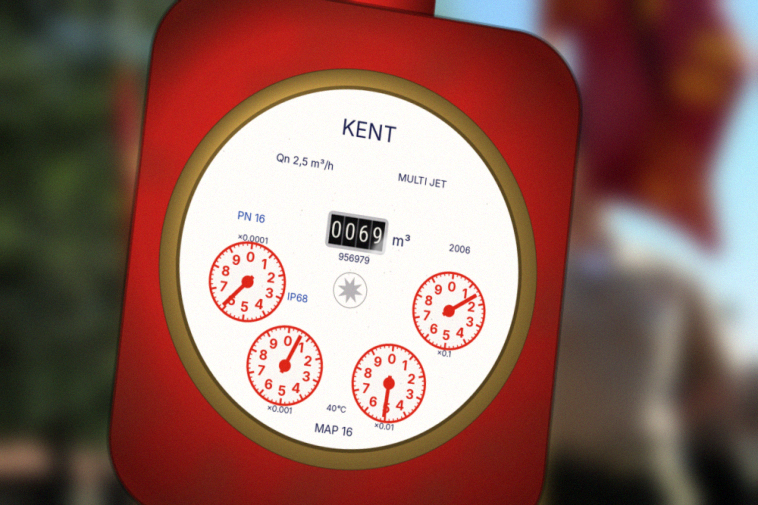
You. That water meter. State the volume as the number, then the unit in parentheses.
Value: 69.1506 (m³)
